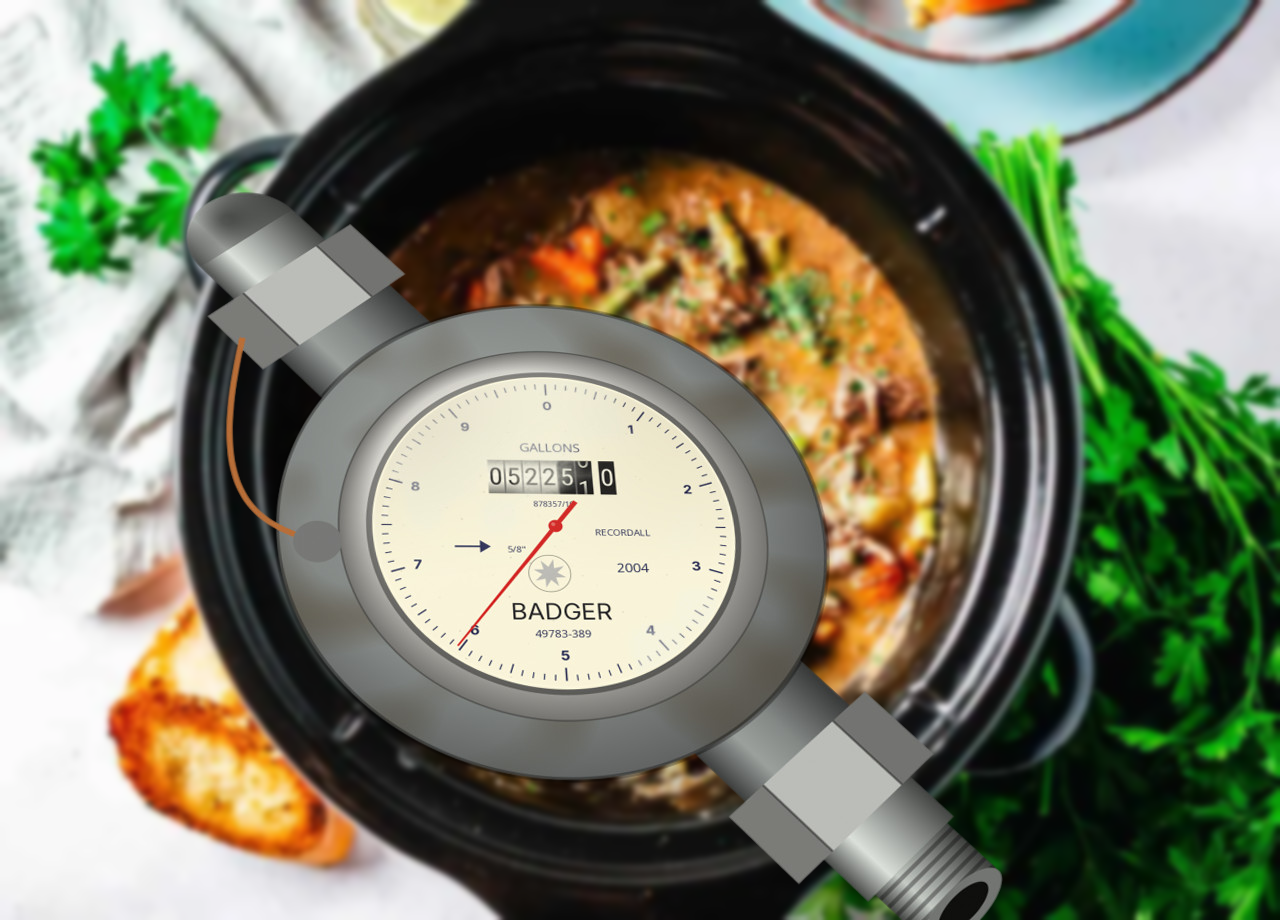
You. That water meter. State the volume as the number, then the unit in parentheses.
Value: 522506.0 (gal)
